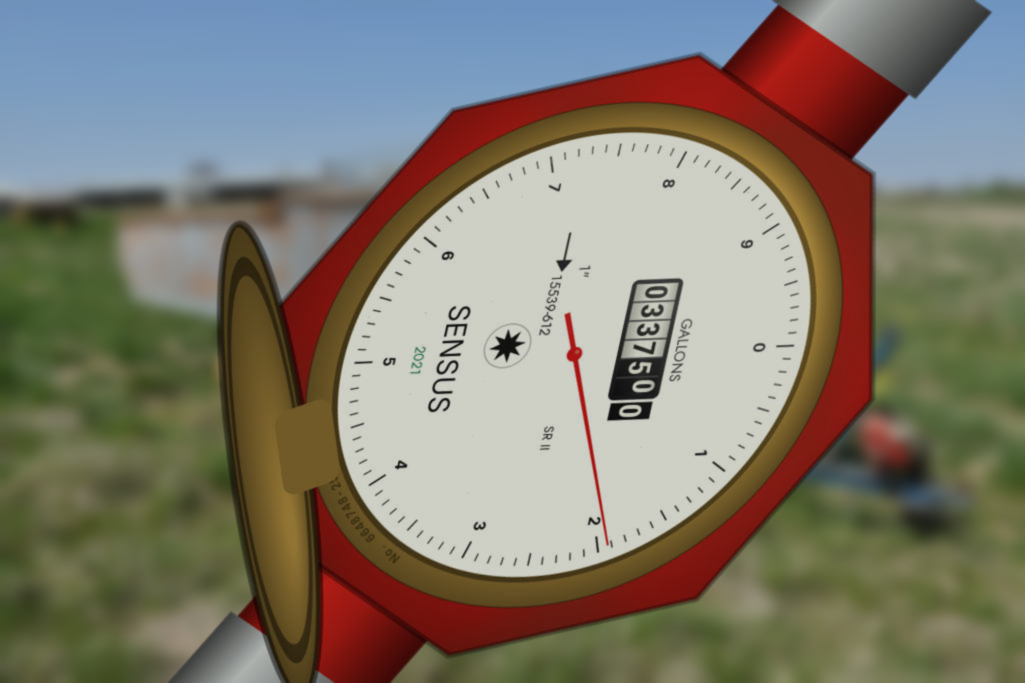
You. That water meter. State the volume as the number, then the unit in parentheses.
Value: 337501.9 (gal)
